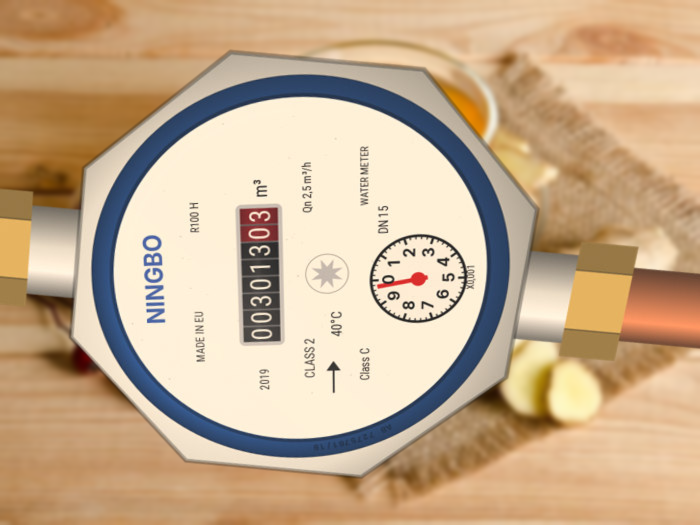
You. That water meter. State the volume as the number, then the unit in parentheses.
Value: 3013.029 (m³)
